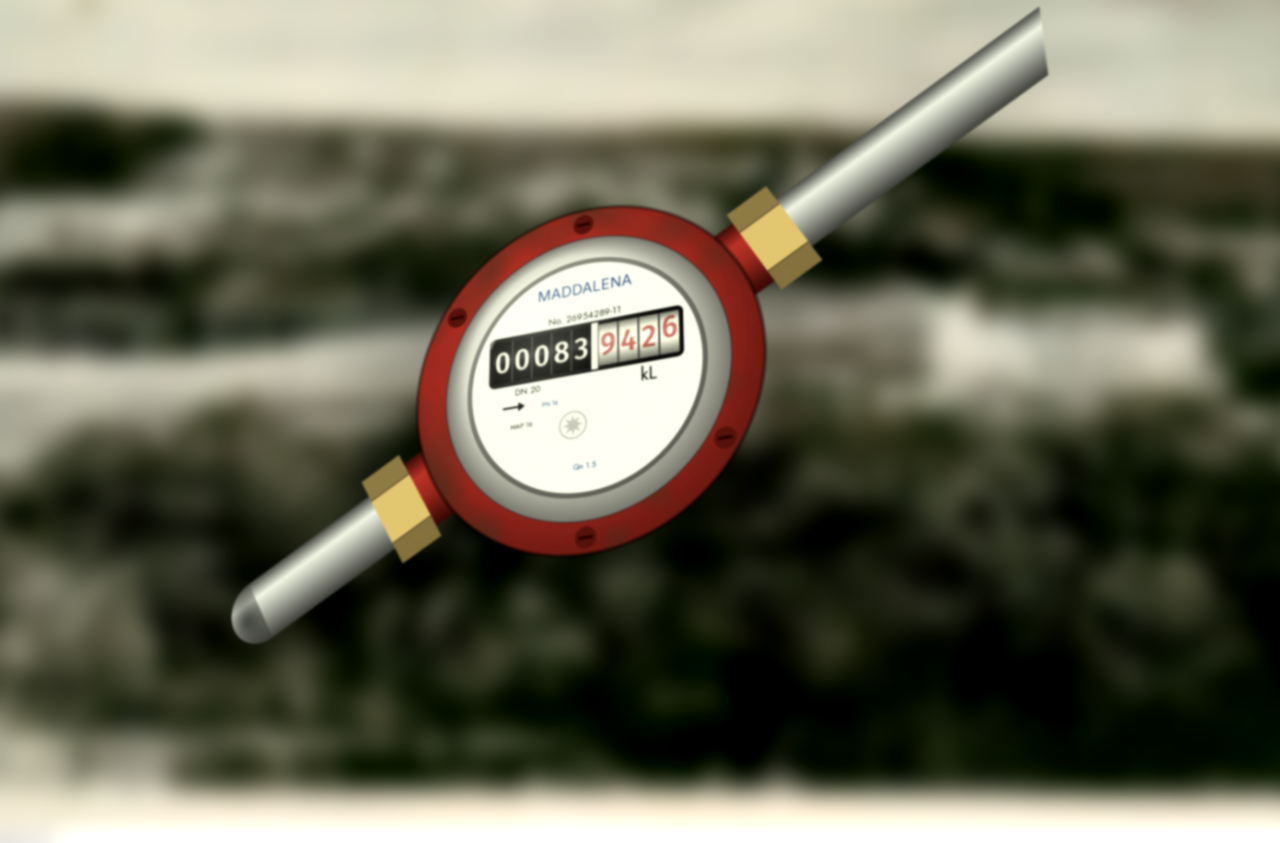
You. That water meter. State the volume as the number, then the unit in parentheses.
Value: 83.9426 (kL)
